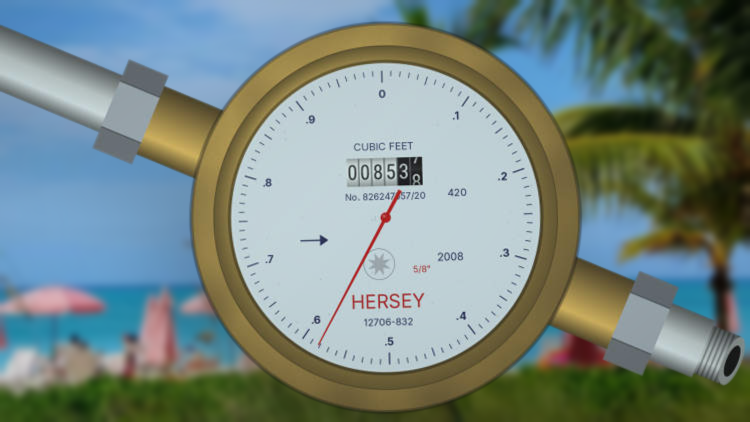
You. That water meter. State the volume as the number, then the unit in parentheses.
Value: 8537.58 (ft³)
